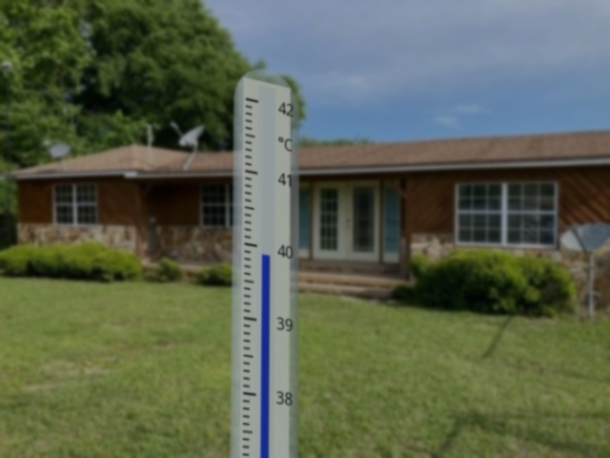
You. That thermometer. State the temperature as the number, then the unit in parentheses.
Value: 39.9 (°C)
